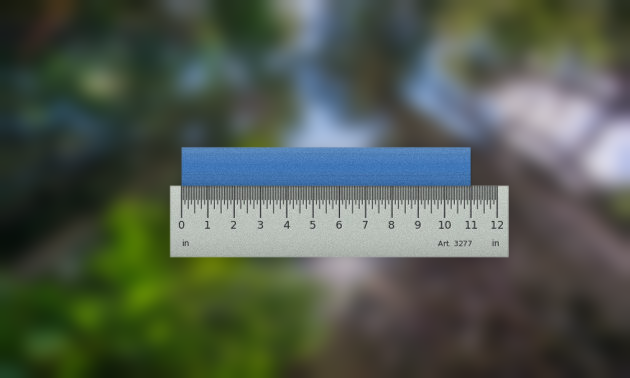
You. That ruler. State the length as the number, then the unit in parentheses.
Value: 11 (in)
